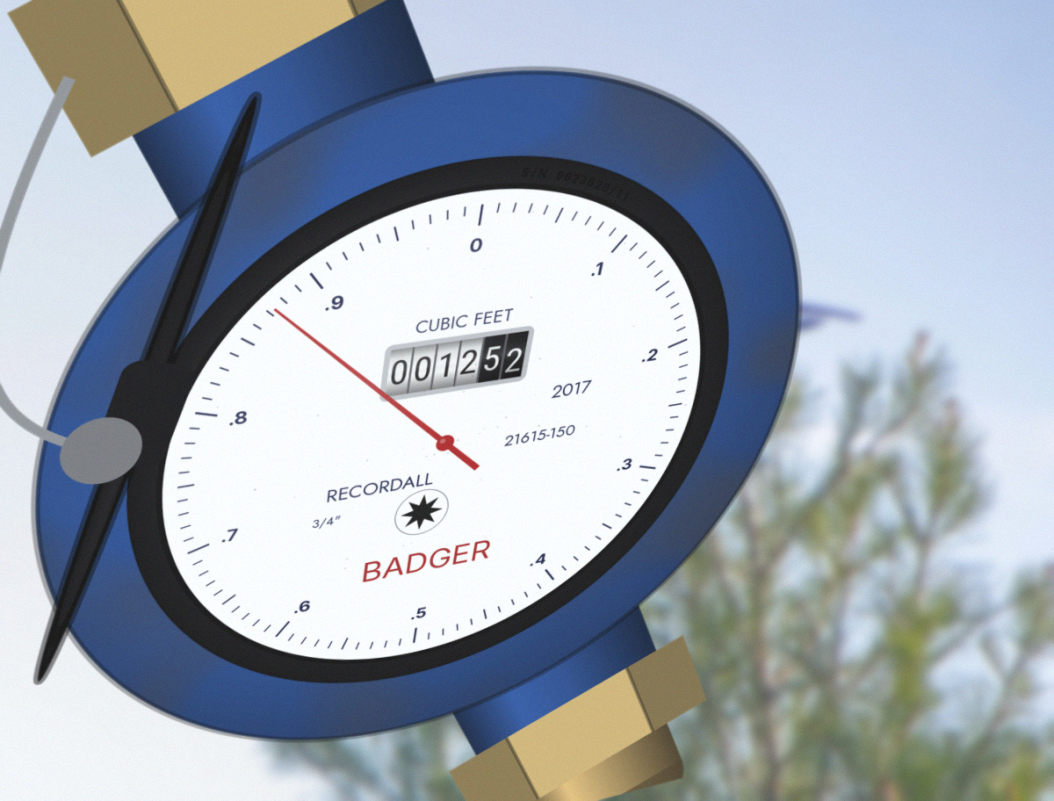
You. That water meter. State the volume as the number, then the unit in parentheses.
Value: 1251.87 (ft³)
